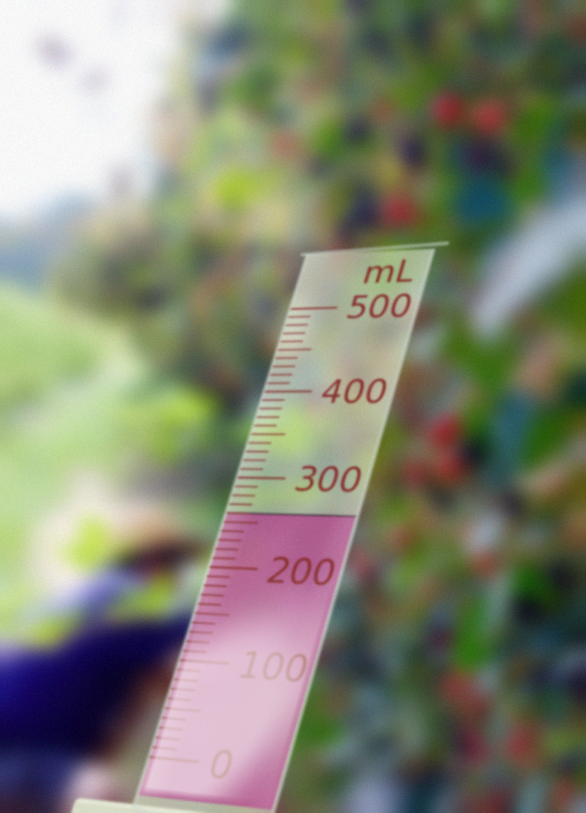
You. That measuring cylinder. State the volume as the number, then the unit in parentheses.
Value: 260 (mL)
